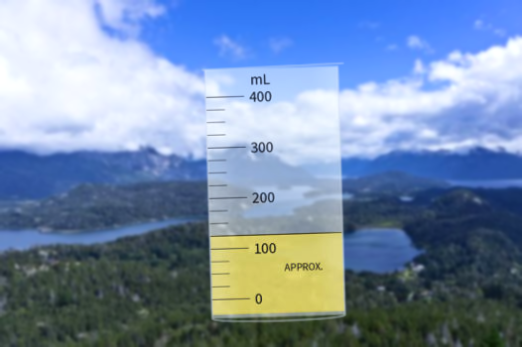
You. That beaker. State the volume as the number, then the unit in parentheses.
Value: 125 (mL)
